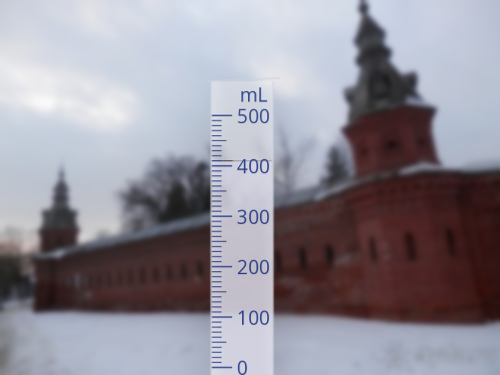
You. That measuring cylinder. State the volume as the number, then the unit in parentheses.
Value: 410 (mL)
